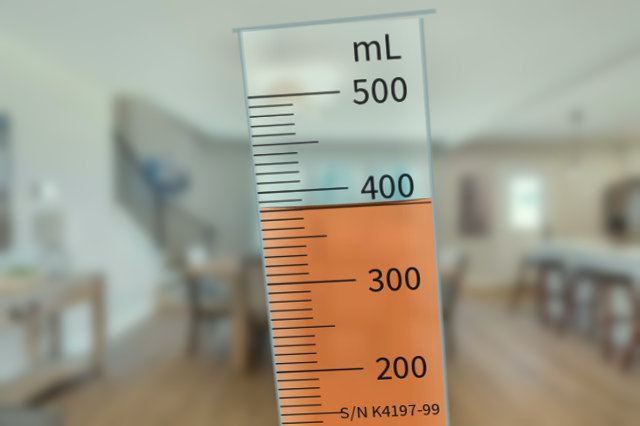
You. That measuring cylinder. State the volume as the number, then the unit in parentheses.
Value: 380 (mL)
